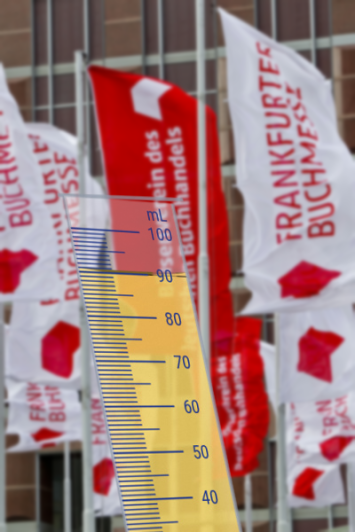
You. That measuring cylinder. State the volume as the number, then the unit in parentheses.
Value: 90 (mL)
